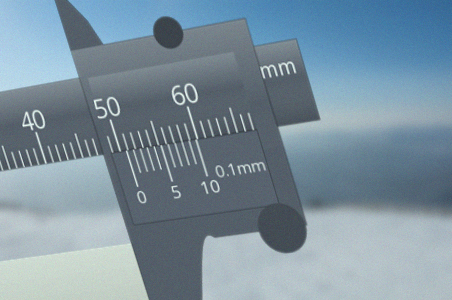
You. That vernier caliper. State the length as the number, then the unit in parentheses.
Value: 50.8 (mm)
